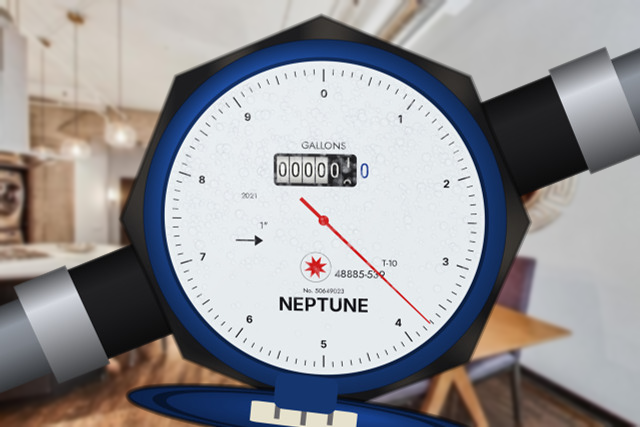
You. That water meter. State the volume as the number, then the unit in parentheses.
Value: 13.7 (gal)
